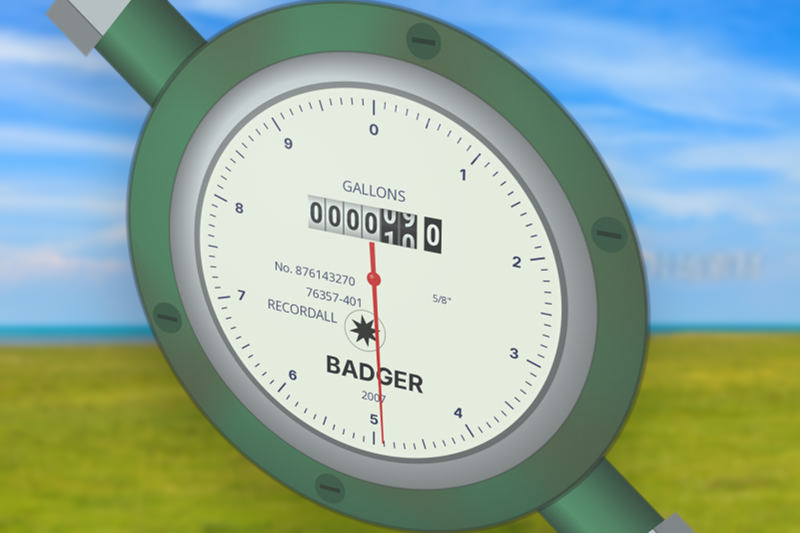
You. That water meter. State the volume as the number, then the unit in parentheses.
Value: 94.9 (gal)
